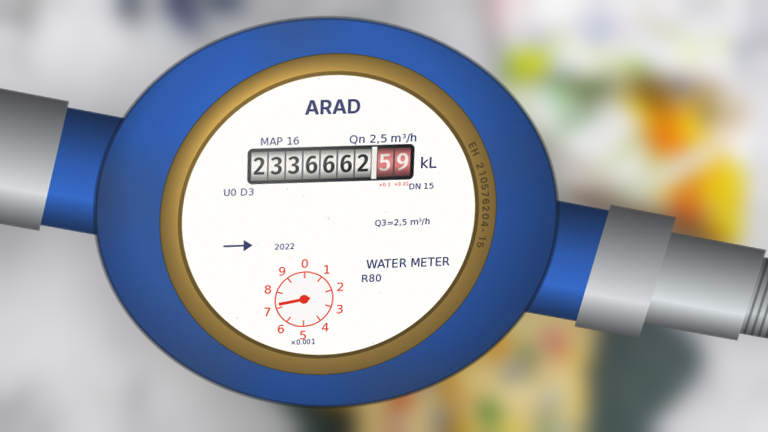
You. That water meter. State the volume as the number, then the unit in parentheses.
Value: 2336662.597 (kL)
